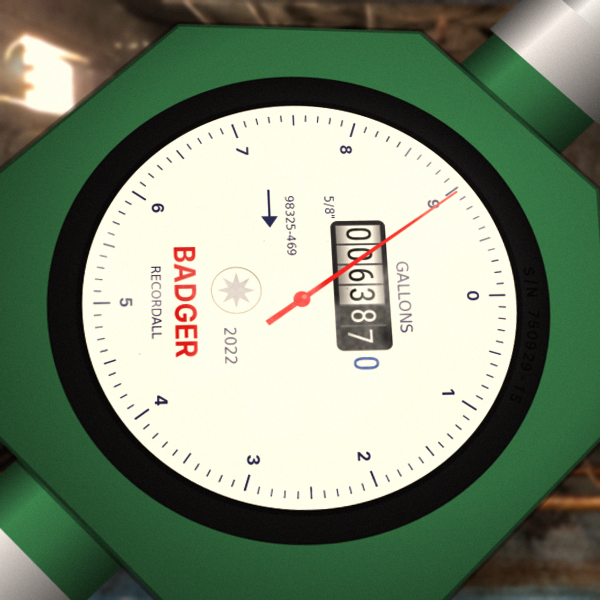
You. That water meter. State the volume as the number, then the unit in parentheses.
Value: 63869.0 (gal)
